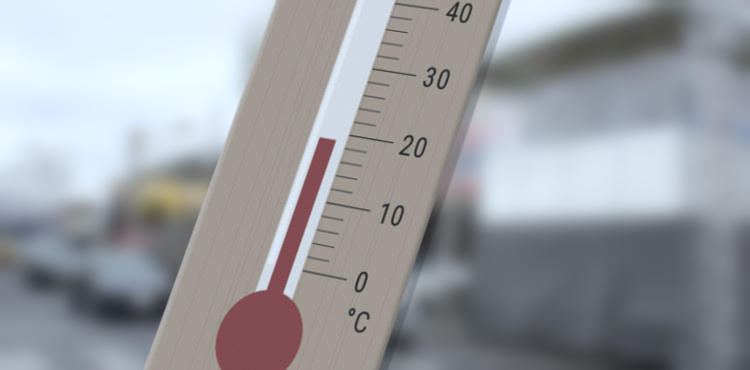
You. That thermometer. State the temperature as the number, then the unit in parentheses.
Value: 19 (°C)
